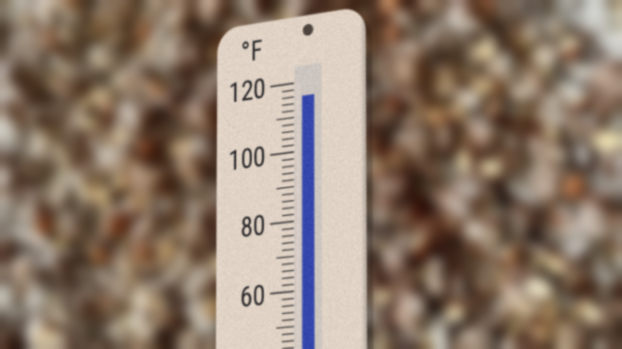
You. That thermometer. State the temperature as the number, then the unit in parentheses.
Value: 116 (°F)
